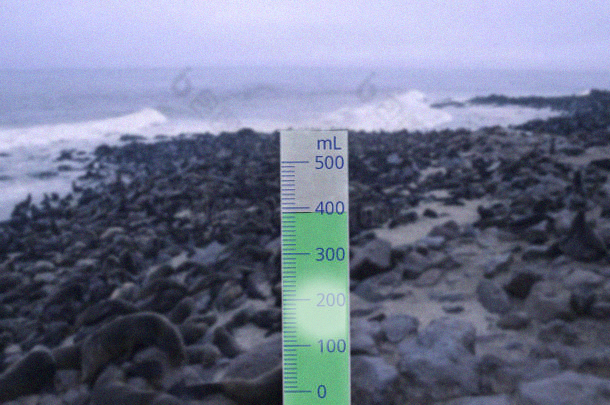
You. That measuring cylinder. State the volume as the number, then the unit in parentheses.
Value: 390 (mL)
